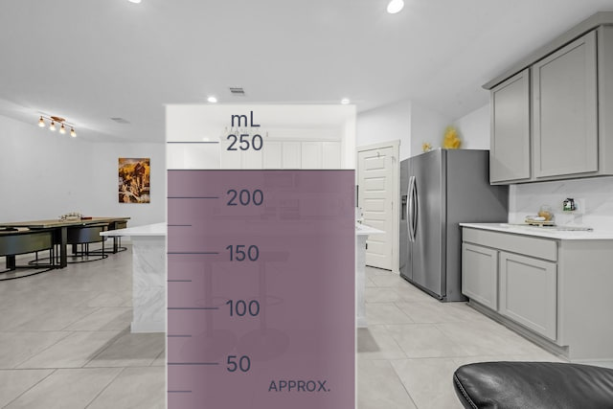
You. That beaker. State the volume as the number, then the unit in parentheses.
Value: 225 (mL)
